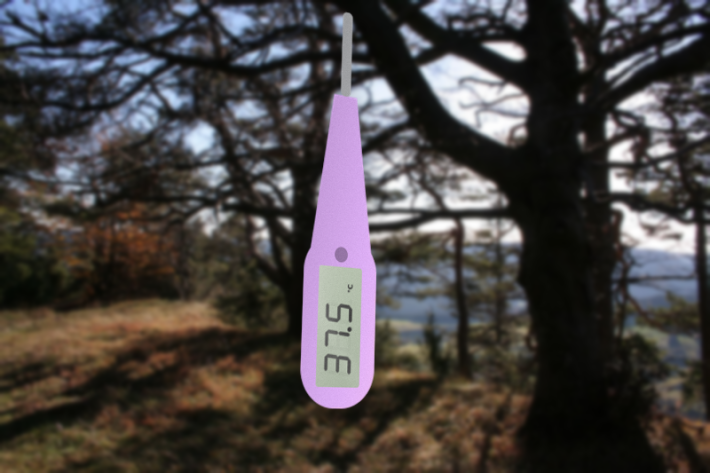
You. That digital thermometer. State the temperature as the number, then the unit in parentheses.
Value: 37.5 (°C)
